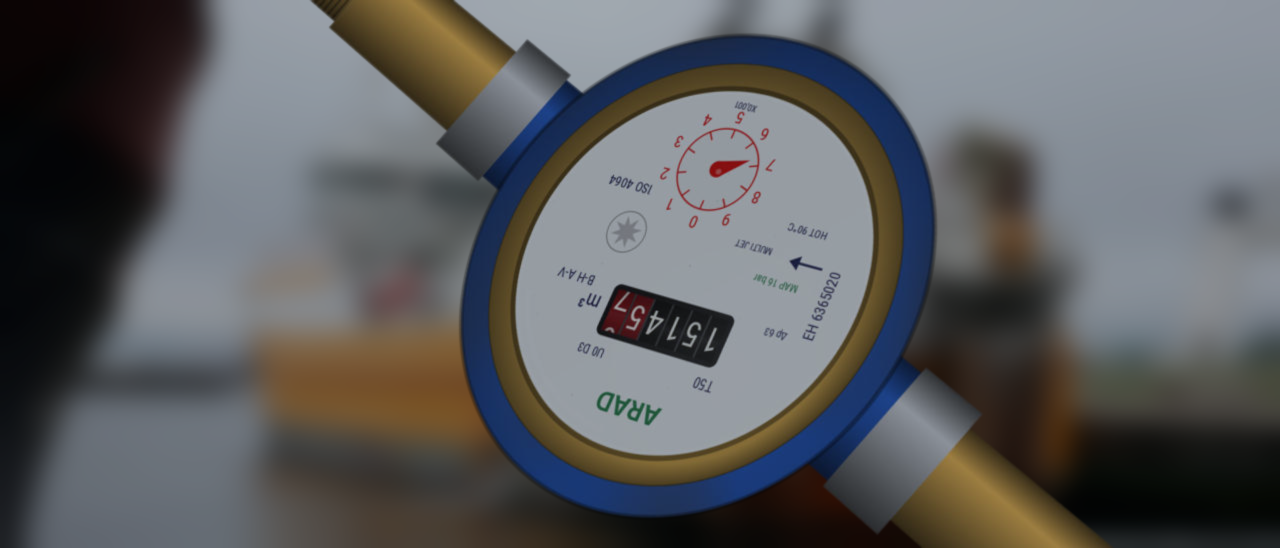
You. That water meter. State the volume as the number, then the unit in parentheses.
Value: 1514.566 (m³)
